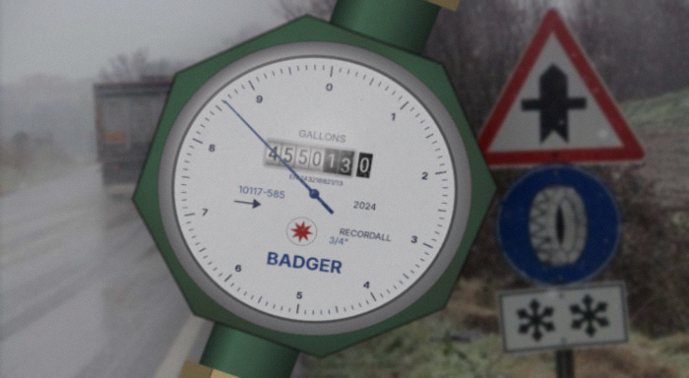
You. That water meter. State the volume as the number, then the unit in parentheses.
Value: 4550128.6 (gal)
